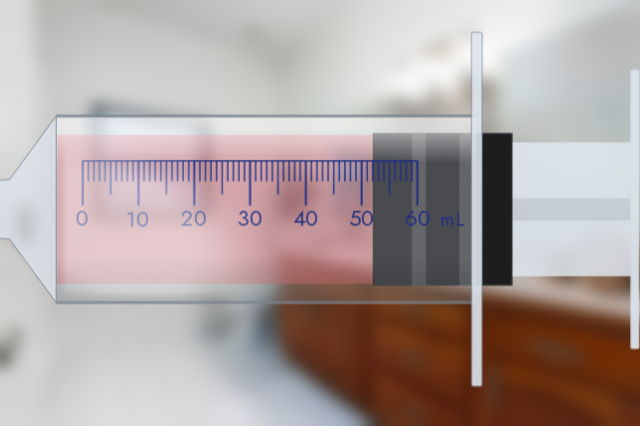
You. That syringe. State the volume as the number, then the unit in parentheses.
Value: 52 (mL)
